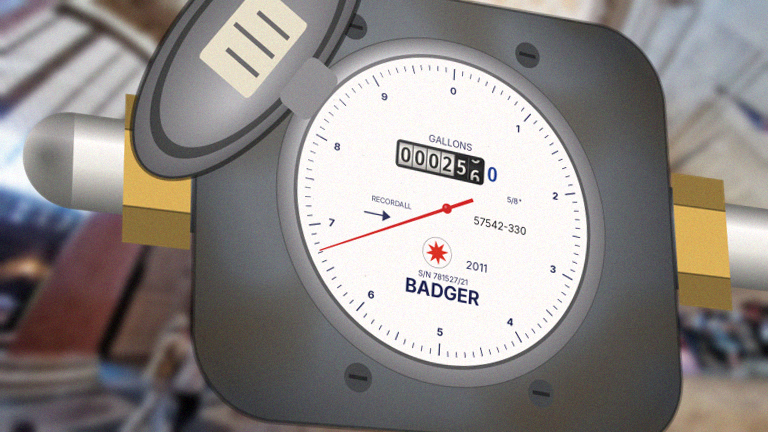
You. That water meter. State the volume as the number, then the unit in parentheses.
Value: 2556.7 (gal)
